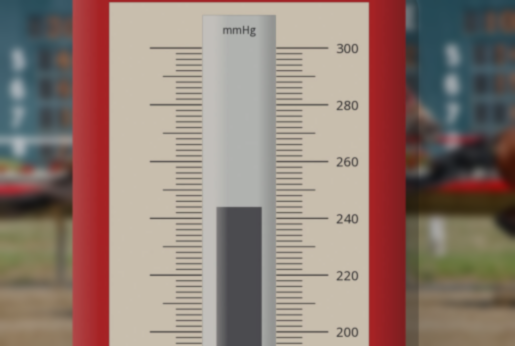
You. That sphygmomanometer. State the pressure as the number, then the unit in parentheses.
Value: 244 (mmHg)
